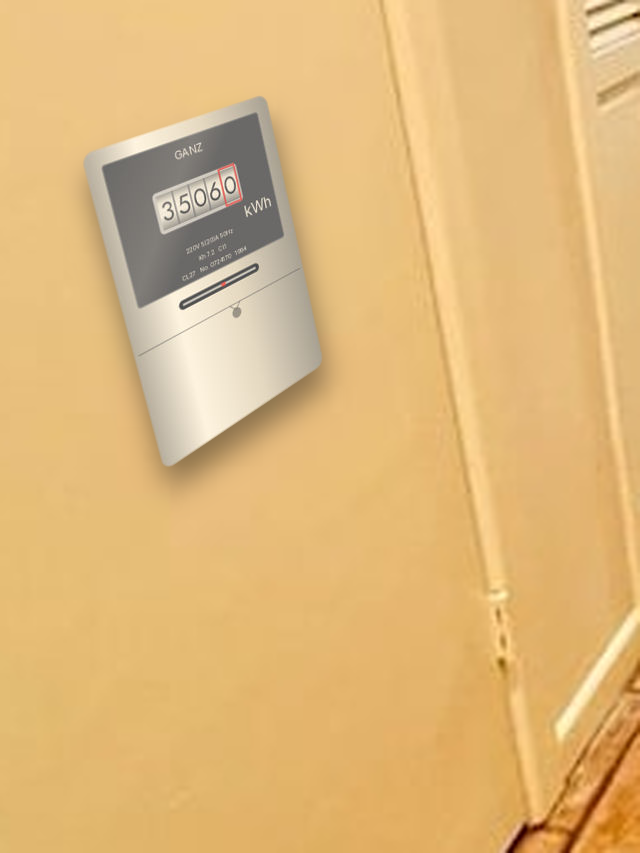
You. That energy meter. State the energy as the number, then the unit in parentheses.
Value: 3506.0 (kWh)
